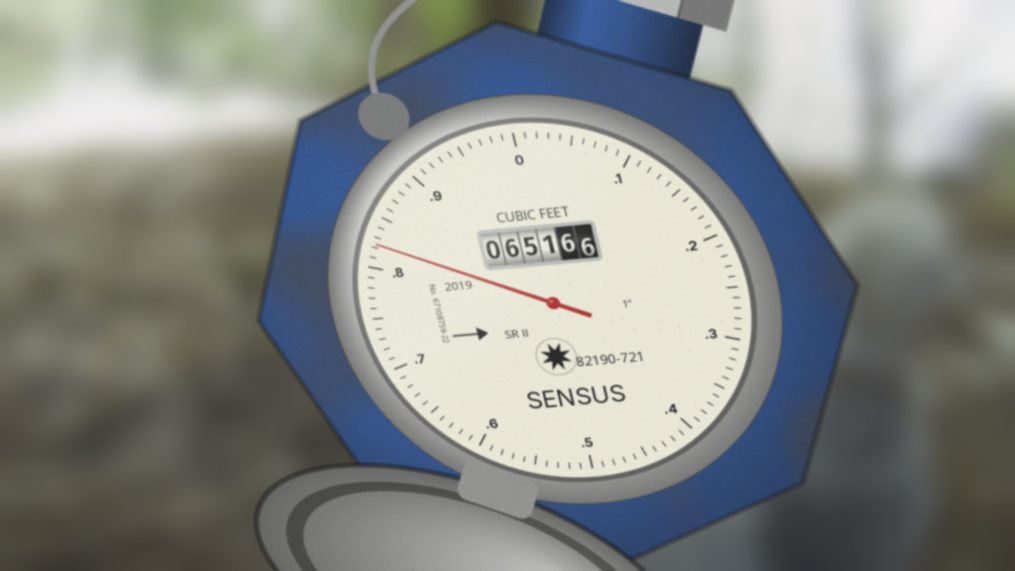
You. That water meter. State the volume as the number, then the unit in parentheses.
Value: 65165.82 (ft³)
